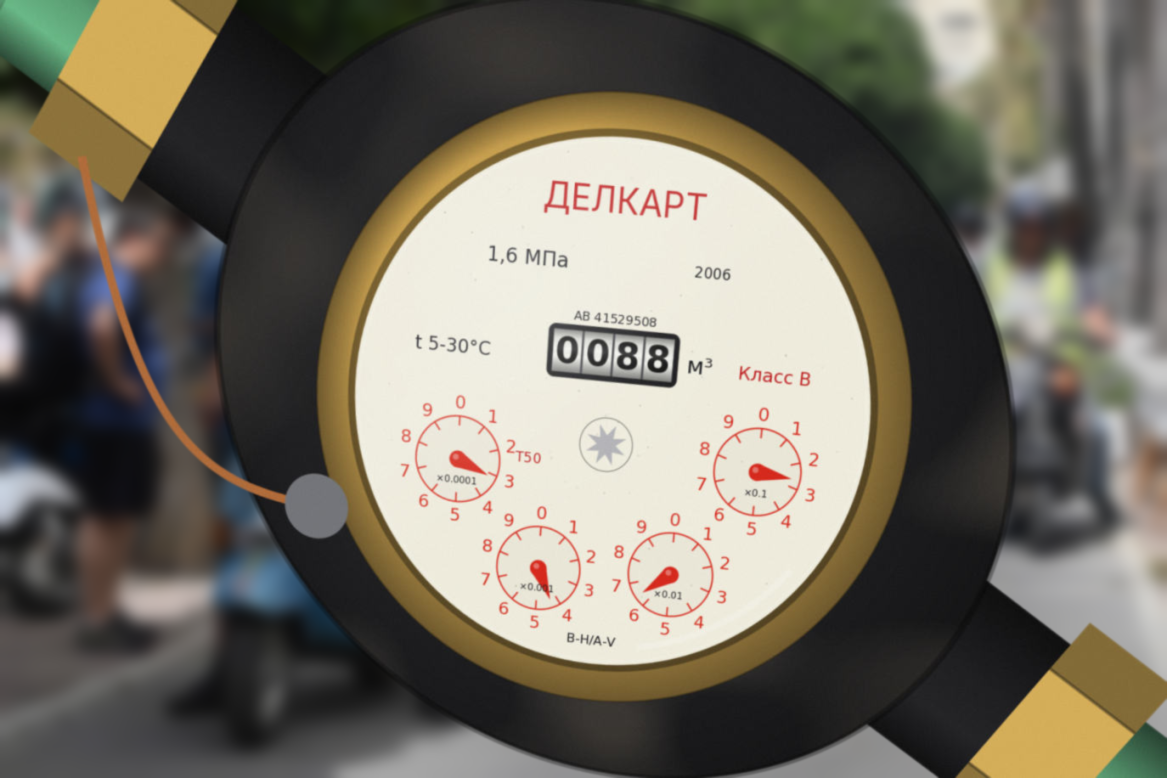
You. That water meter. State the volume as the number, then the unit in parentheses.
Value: 88.2643 (m³)
